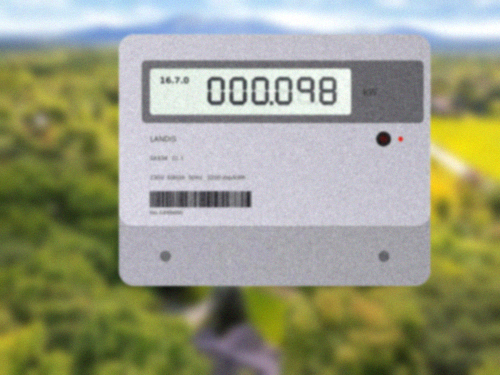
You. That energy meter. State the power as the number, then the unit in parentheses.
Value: 0.098 (kW)
